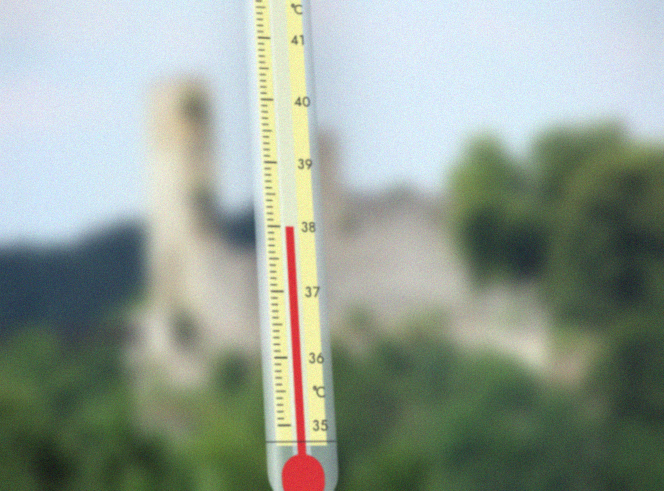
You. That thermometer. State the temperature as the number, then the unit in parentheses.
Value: 38 (°C)
